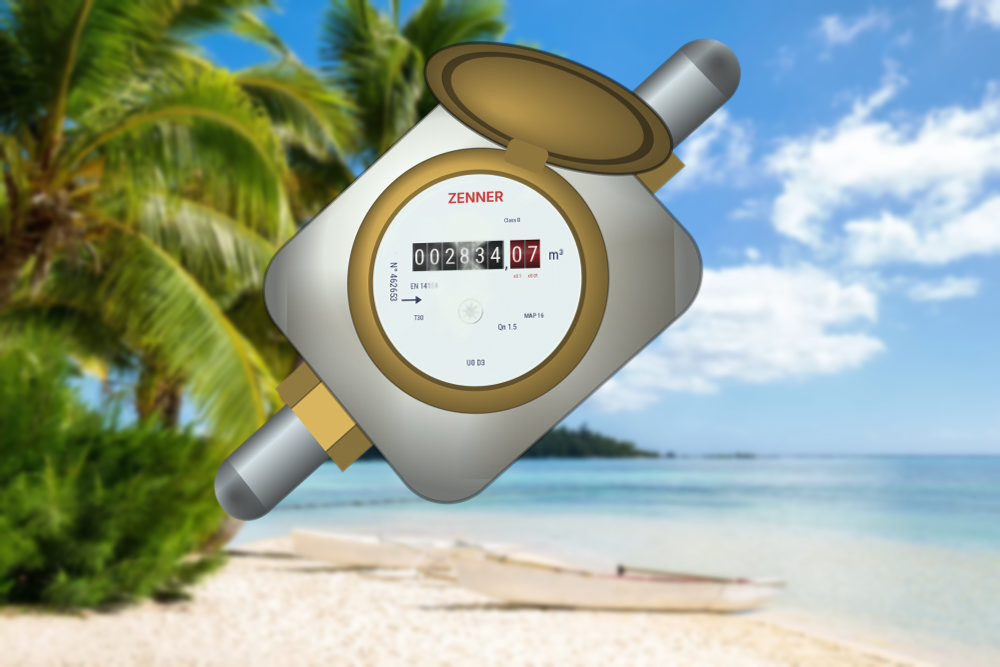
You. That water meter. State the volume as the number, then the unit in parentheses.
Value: 2834.07 (m³)
